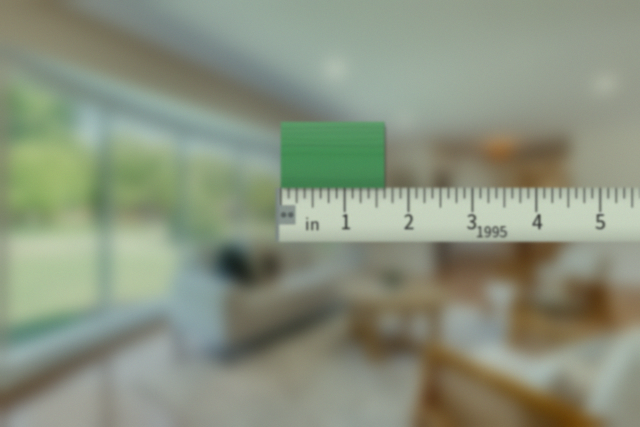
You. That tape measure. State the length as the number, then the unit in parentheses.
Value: 1.625 (in)
